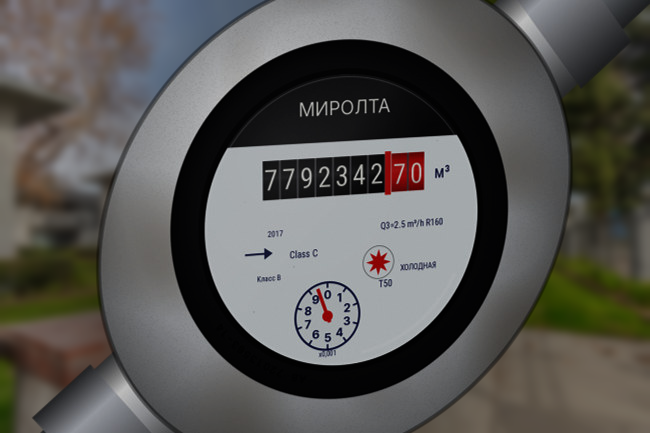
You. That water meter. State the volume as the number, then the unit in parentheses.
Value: 7792342.699 (m³)
